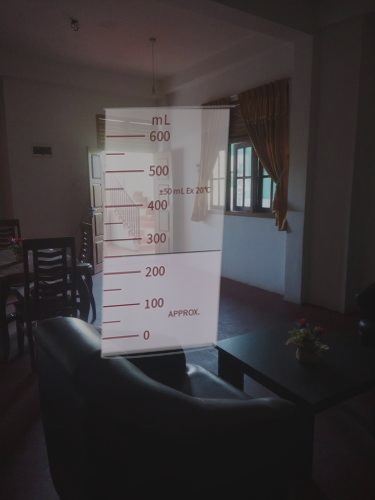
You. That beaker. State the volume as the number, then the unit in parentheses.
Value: 250 (mL)
